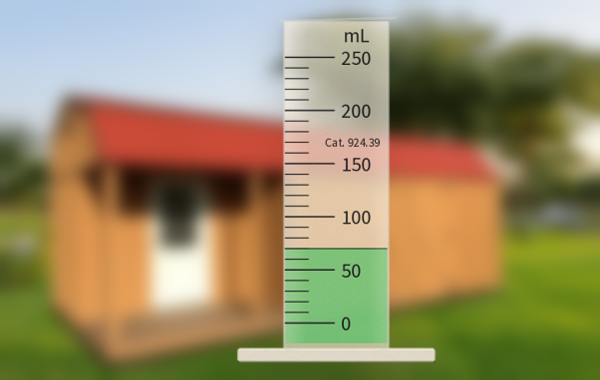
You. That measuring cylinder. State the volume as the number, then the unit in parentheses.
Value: 70 (mL)
